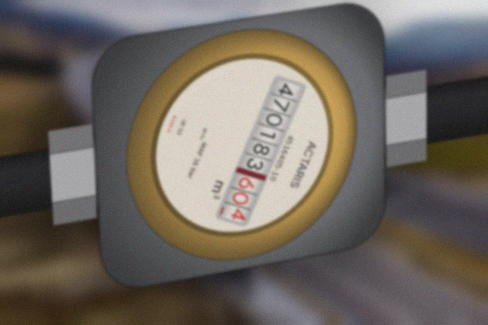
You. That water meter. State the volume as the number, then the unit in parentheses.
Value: 470183.604 (m³)
